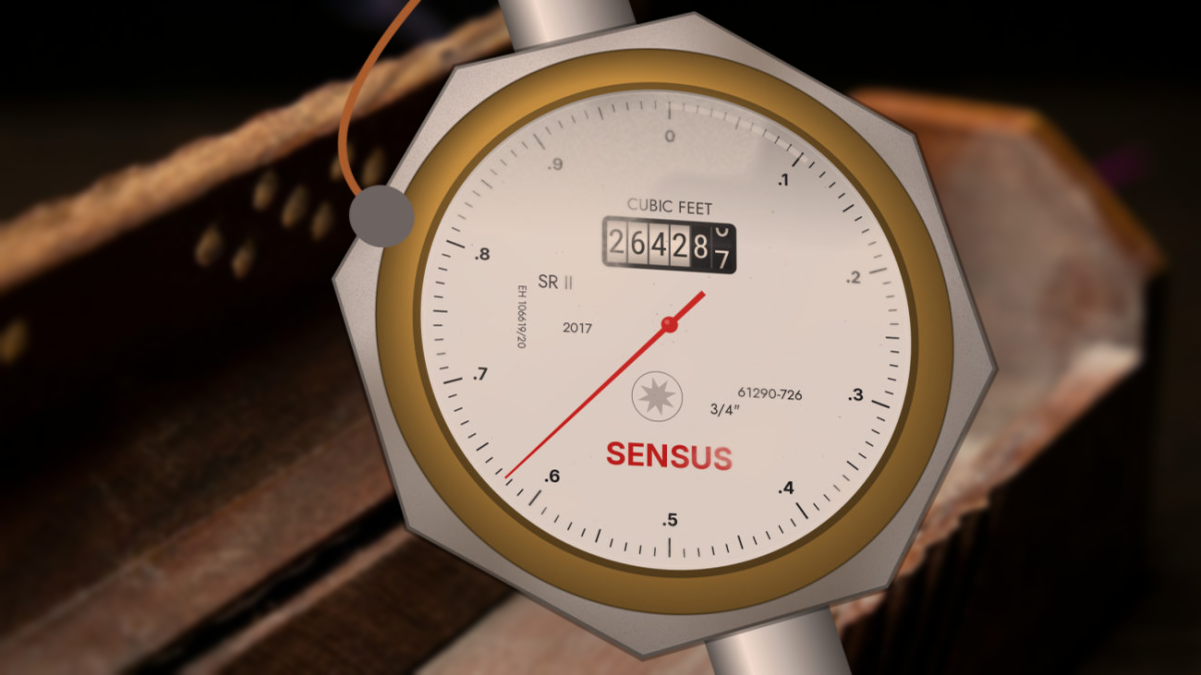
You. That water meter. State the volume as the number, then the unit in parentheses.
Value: 264286.62 (ft³)
